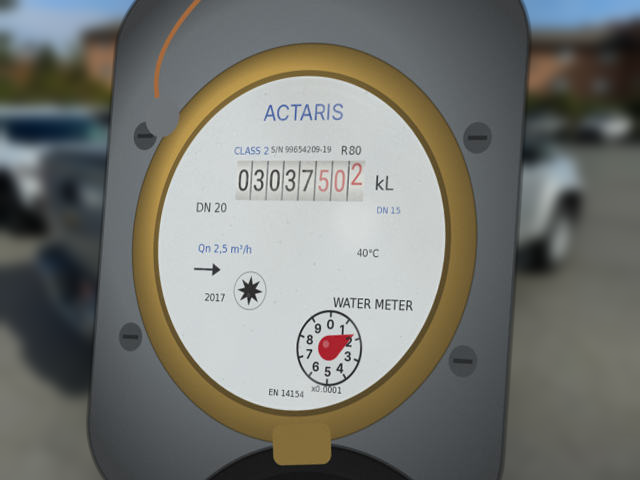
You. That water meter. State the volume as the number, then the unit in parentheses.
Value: 3037.5021 (kL)
